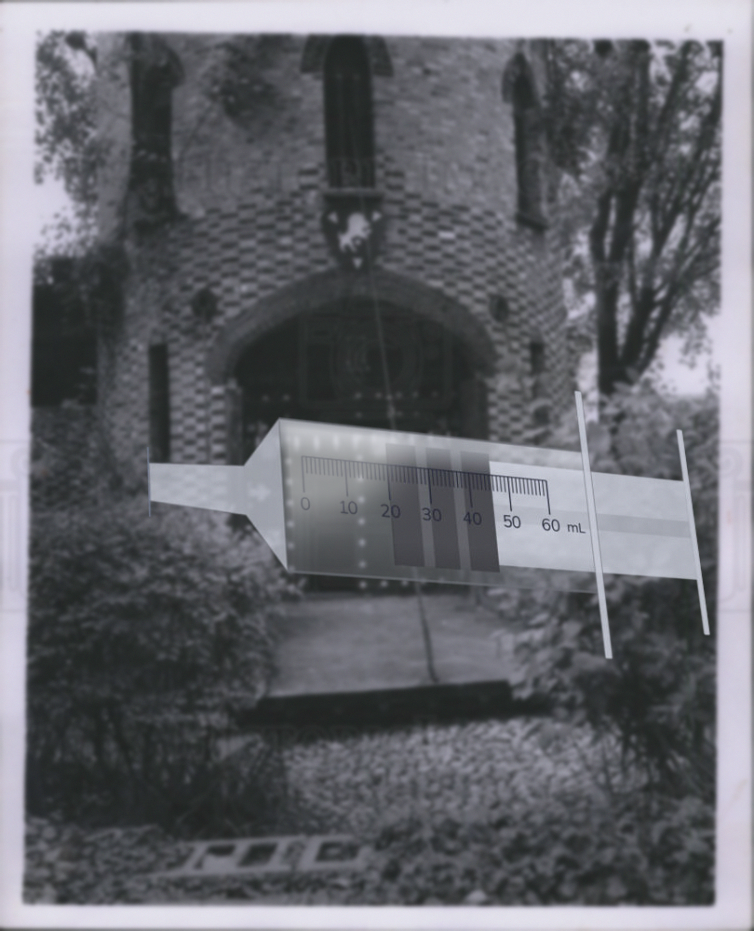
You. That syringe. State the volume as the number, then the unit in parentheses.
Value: 20 (mL)
